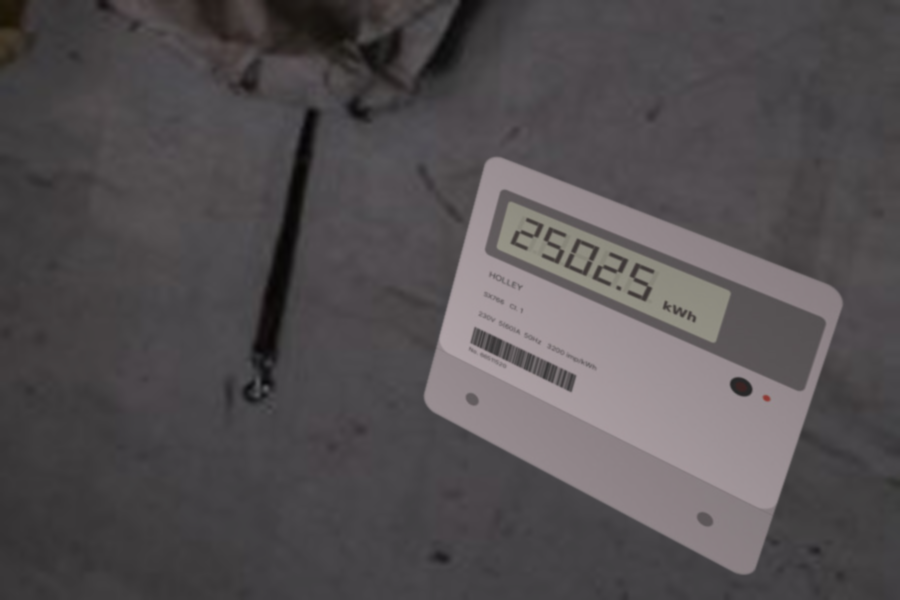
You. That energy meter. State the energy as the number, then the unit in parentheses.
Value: 2502.5 (kWh)
